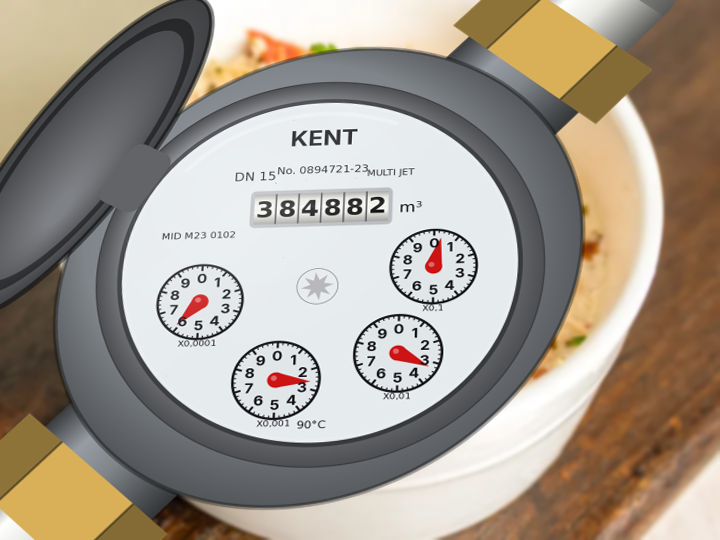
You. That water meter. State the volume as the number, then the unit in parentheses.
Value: 384882.0326 (m³)
